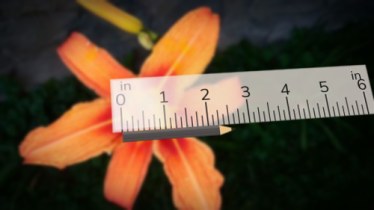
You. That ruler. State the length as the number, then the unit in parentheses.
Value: 2.625 (in)
